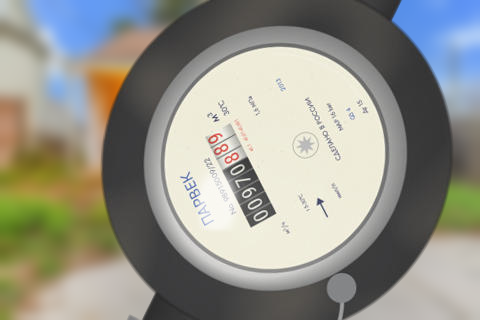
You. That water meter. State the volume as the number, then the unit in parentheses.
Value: 970.889 (m³)
